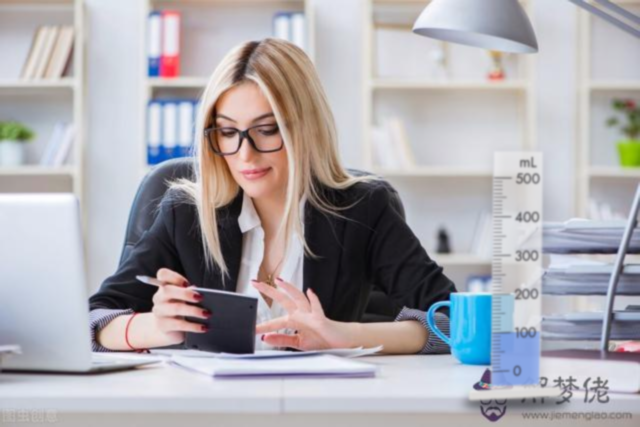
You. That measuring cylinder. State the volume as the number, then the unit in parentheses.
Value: 100 (mL)
